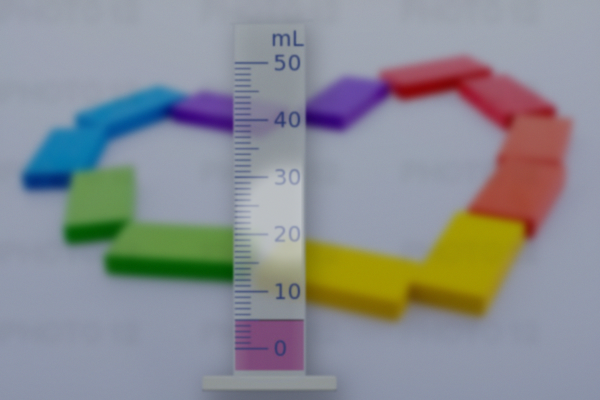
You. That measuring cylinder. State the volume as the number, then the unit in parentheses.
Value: 5 (mL)
